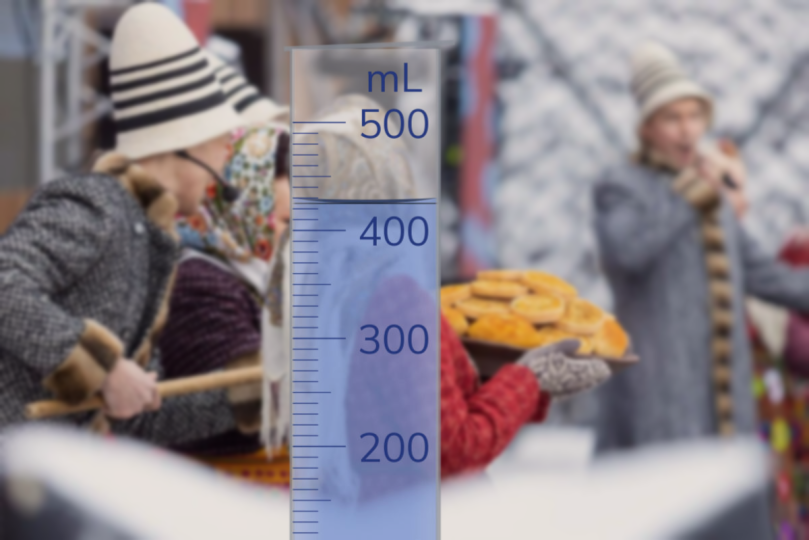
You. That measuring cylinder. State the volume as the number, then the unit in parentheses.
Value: 425 (mL)
